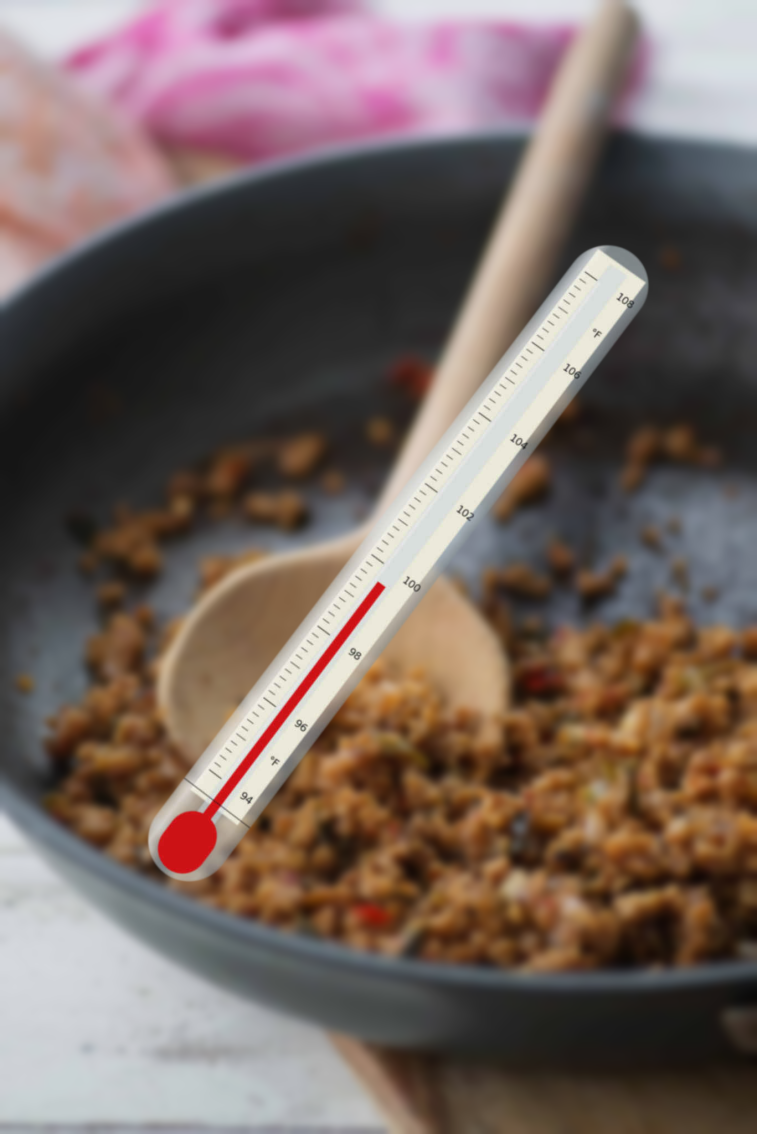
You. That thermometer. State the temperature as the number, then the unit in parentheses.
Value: 99.6 (°F)
